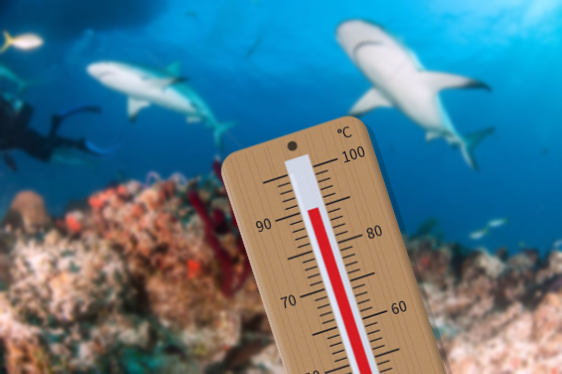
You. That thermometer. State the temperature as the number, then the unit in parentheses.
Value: 90 (°C)
